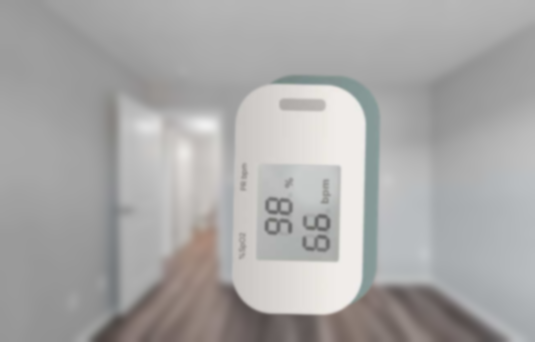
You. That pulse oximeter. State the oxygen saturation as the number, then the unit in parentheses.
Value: 98 (%)
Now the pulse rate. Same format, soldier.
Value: 66 (bpm)
